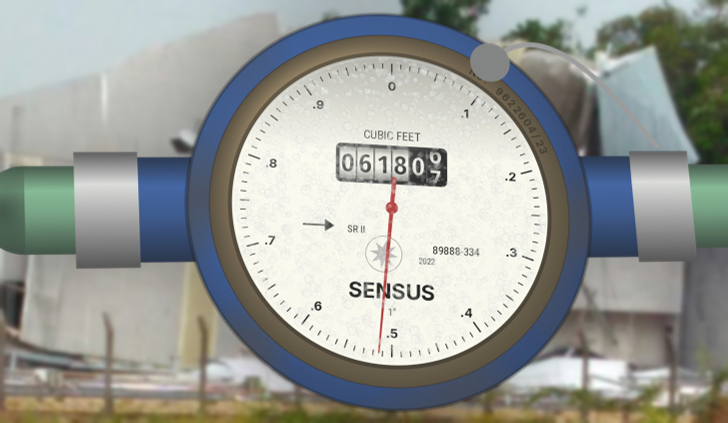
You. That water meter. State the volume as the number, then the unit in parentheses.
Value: 61806.51 (ft³)
